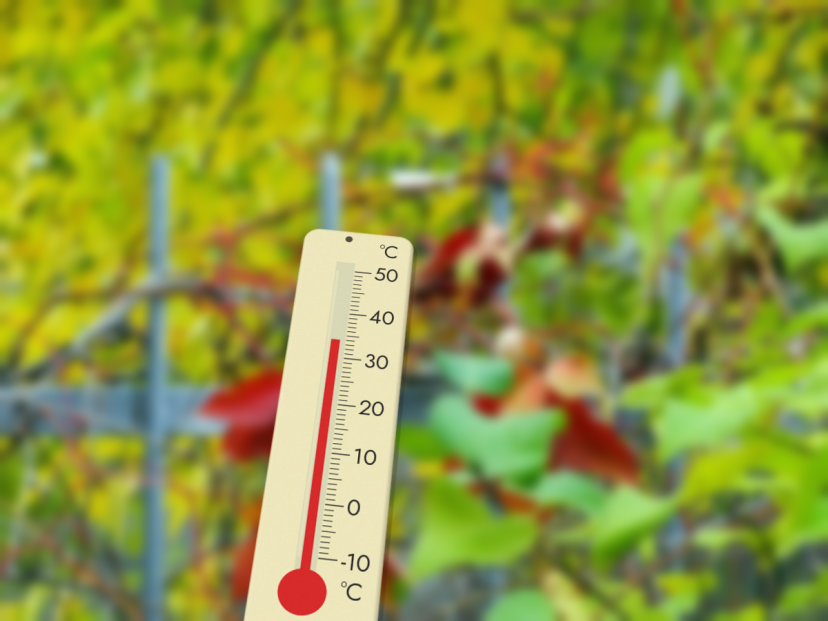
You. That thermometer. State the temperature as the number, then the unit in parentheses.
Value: 34 (°C)
